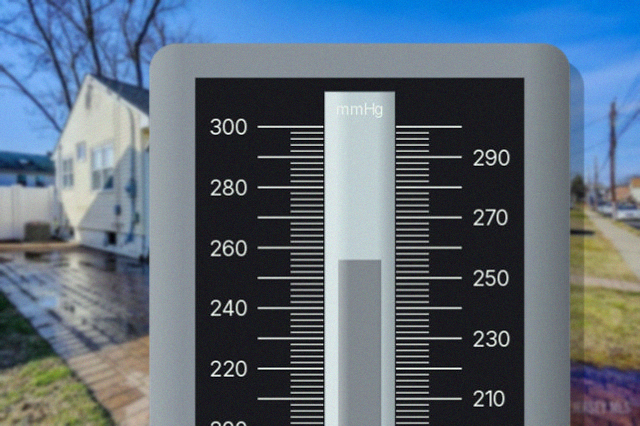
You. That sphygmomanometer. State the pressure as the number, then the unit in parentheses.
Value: 256 (mmHg)
